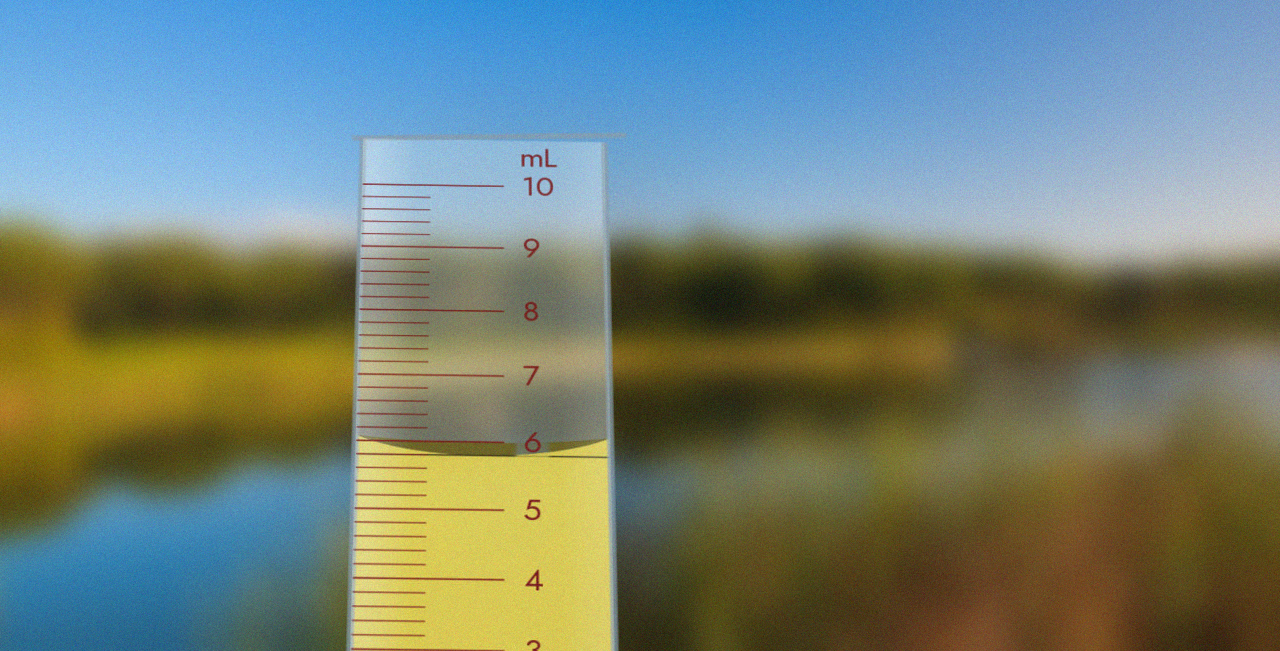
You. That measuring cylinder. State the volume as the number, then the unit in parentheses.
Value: 5.8 (mL)
